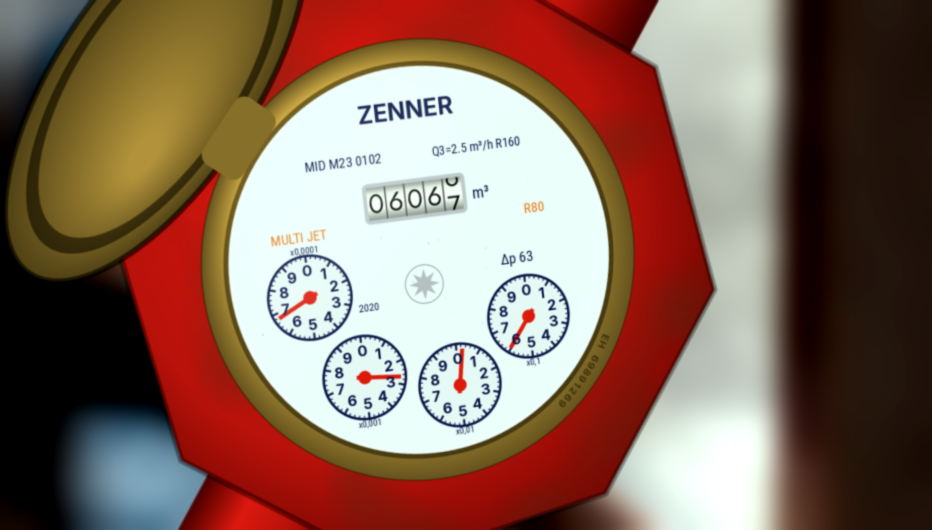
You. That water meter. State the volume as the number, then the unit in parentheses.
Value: 6066.6026 (m³)
